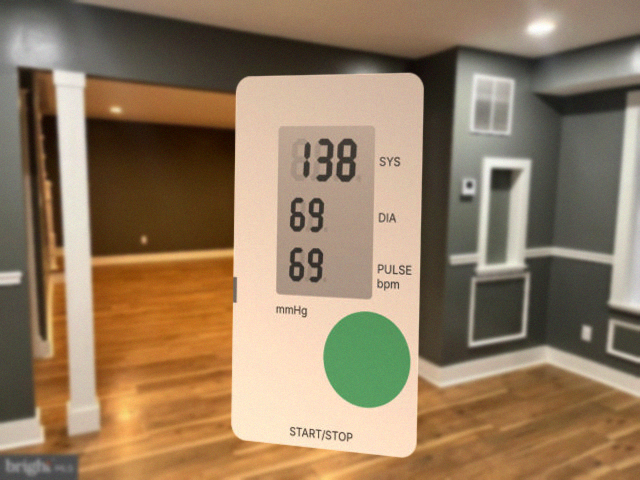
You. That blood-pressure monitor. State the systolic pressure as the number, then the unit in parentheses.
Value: 138 (mmHg)
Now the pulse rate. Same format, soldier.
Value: 69 (bpm)
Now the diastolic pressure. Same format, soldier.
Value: 69 (mmHg)
